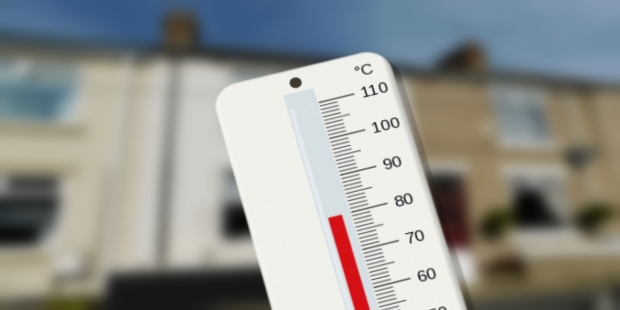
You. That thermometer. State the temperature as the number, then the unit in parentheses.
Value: 80 (°C)
